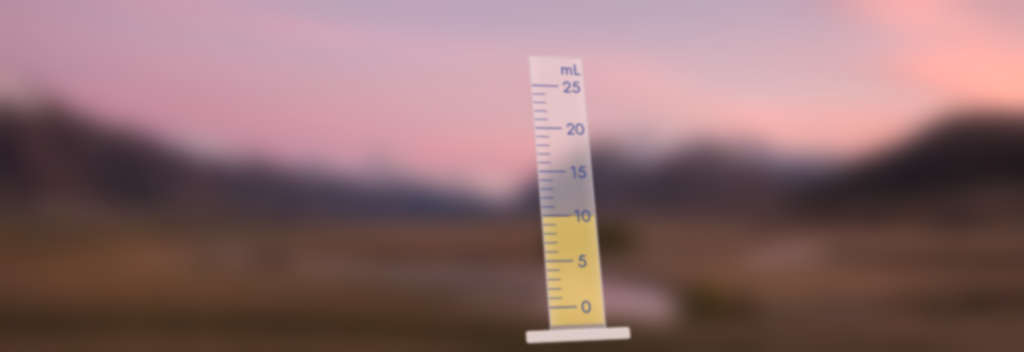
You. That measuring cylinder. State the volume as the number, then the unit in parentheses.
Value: 10 (mL)
